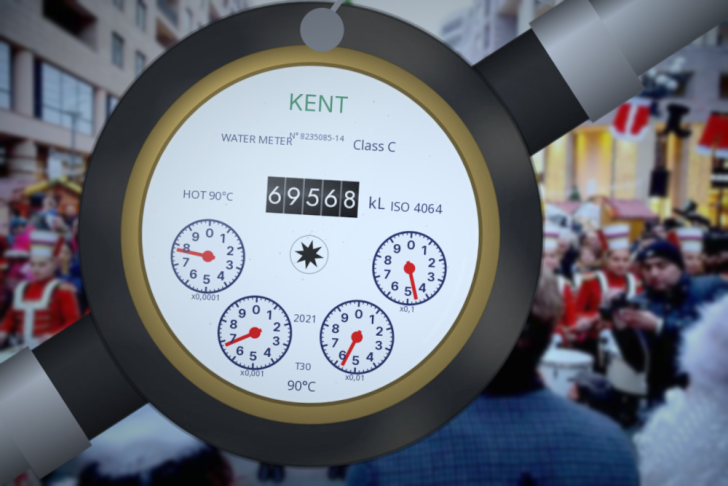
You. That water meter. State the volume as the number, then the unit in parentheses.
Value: 69568.4567 (kL)
